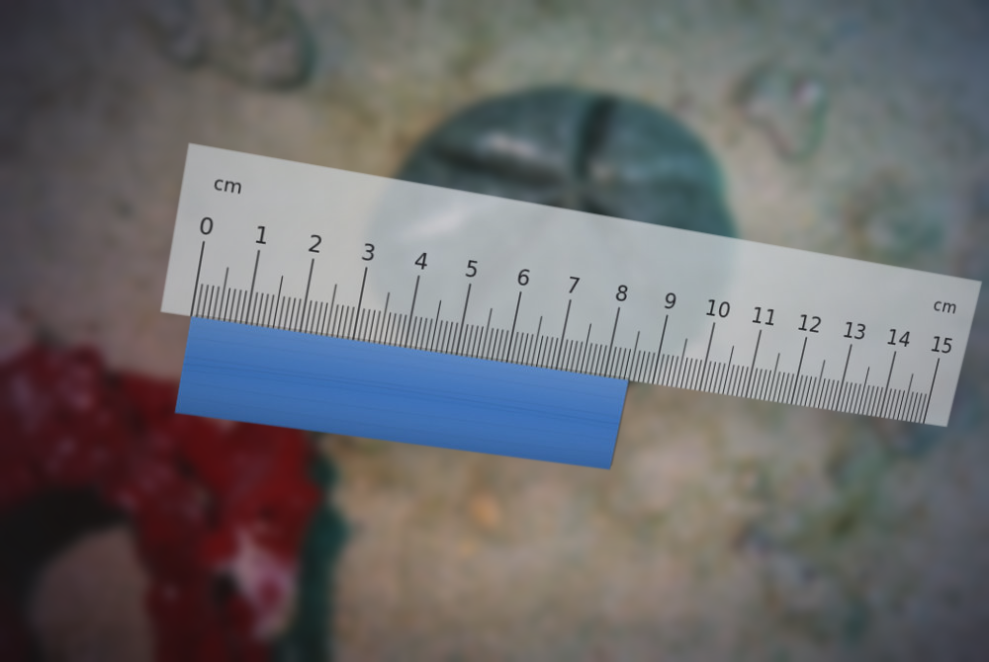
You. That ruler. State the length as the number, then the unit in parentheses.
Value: 8.5 (cm)
